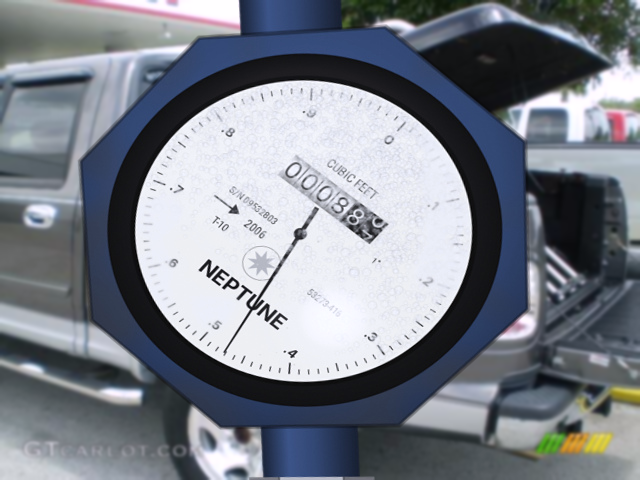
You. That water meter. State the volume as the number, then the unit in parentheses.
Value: 886.47 (ft³)
